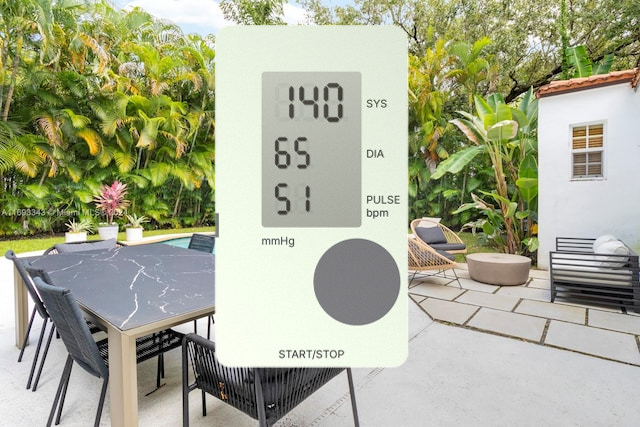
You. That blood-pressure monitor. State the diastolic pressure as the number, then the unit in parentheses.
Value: 65 (mmHg)
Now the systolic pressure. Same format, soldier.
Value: 140 (mmHg)
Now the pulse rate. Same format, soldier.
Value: 51 (bpm)
